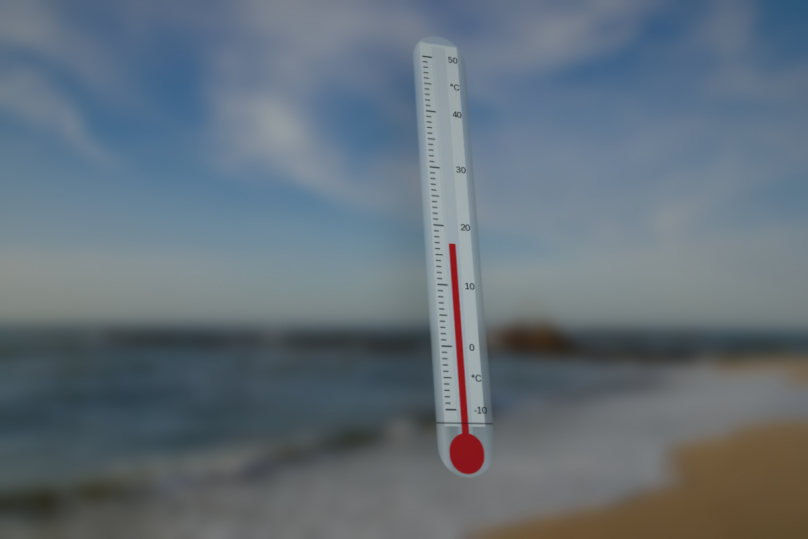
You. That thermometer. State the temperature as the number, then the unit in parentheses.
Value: 17 (°C)
